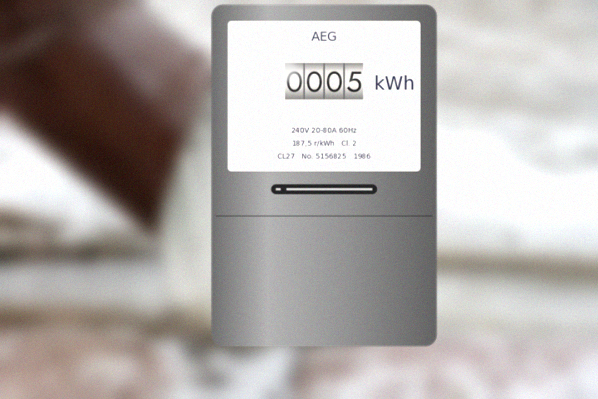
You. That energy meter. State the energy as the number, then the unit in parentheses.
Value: 5 (kWh)
